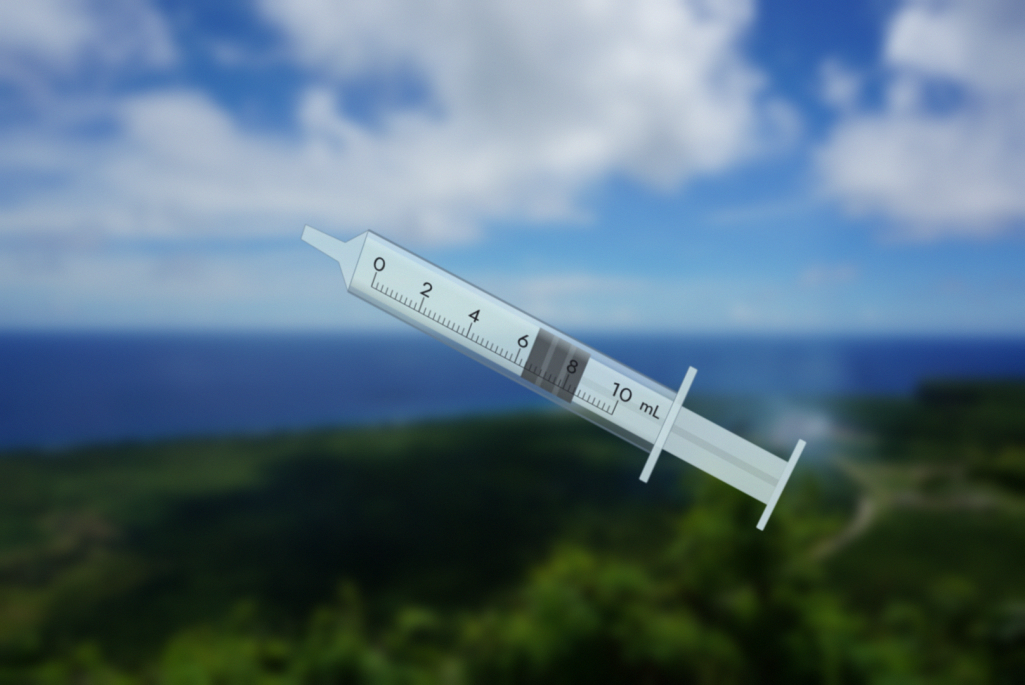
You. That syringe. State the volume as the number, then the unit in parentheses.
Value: 6.4 (mL)
